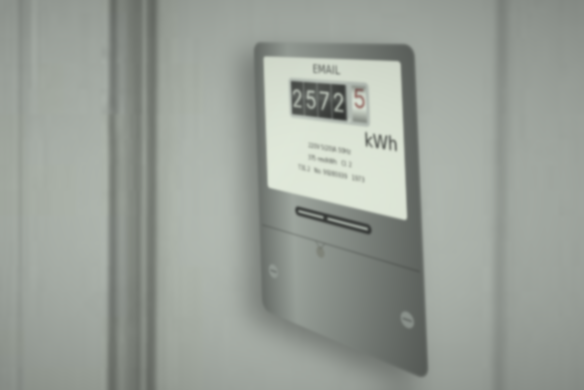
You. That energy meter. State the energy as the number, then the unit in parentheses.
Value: 2572.5 (kWh)
